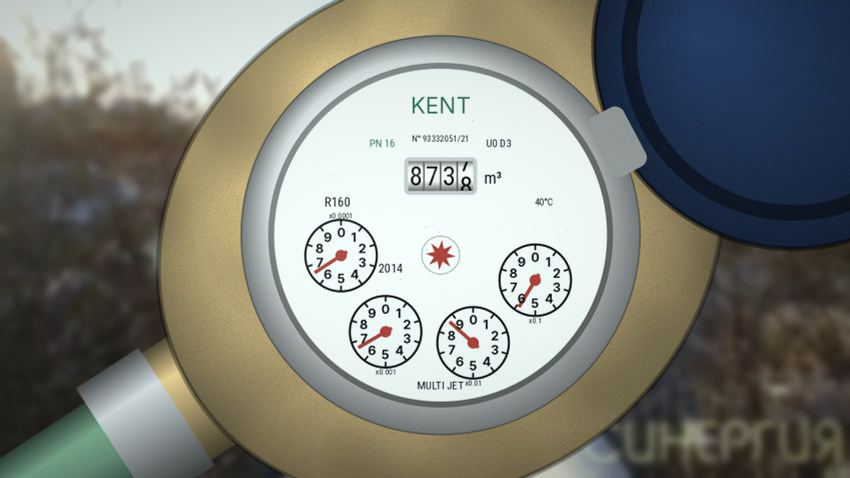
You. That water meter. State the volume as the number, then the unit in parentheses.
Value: 8737.5866 (m³)
